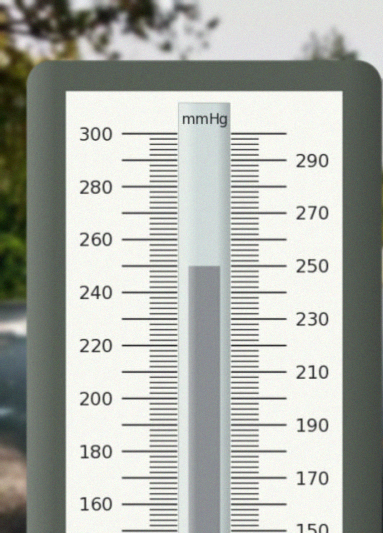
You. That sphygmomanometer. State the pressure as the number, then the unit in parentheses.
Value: 250 (mmHg)
